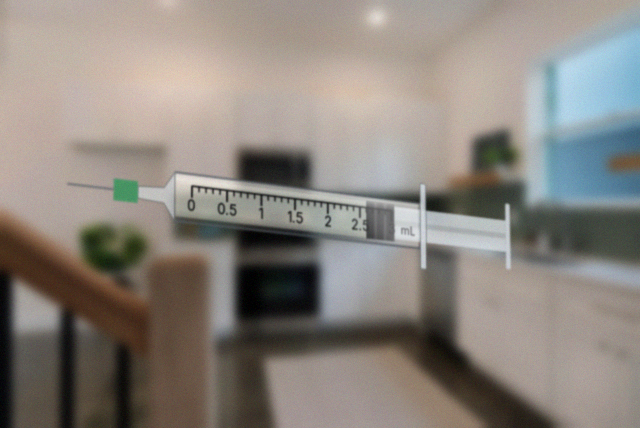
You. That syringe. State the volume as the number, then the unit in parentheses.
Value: 2.6 (mL)
